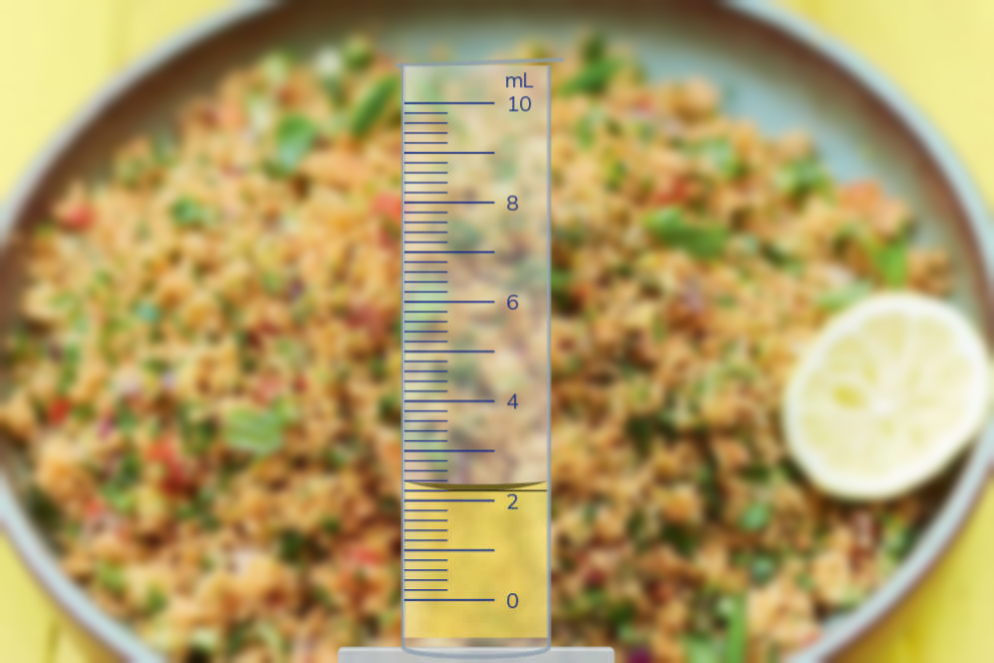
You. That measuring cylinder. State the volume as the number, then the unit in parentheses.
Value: 2.2 (mL)
